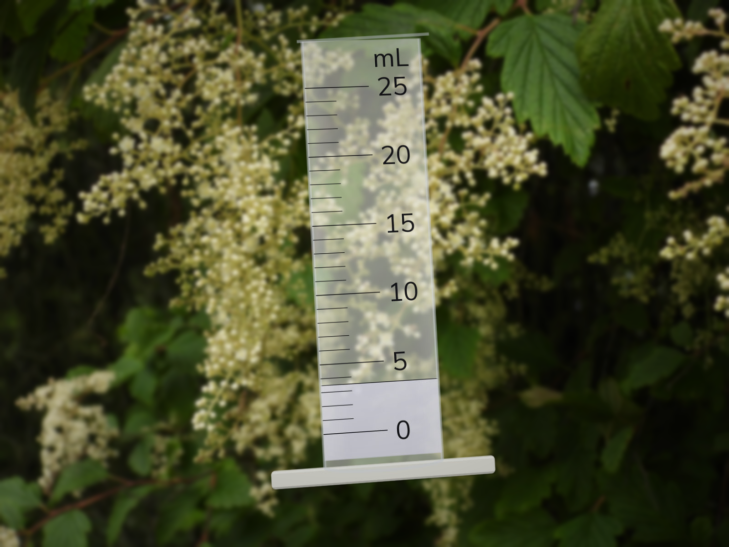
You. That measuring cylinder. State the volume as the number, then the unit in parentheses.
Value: 3.5 (mL)
